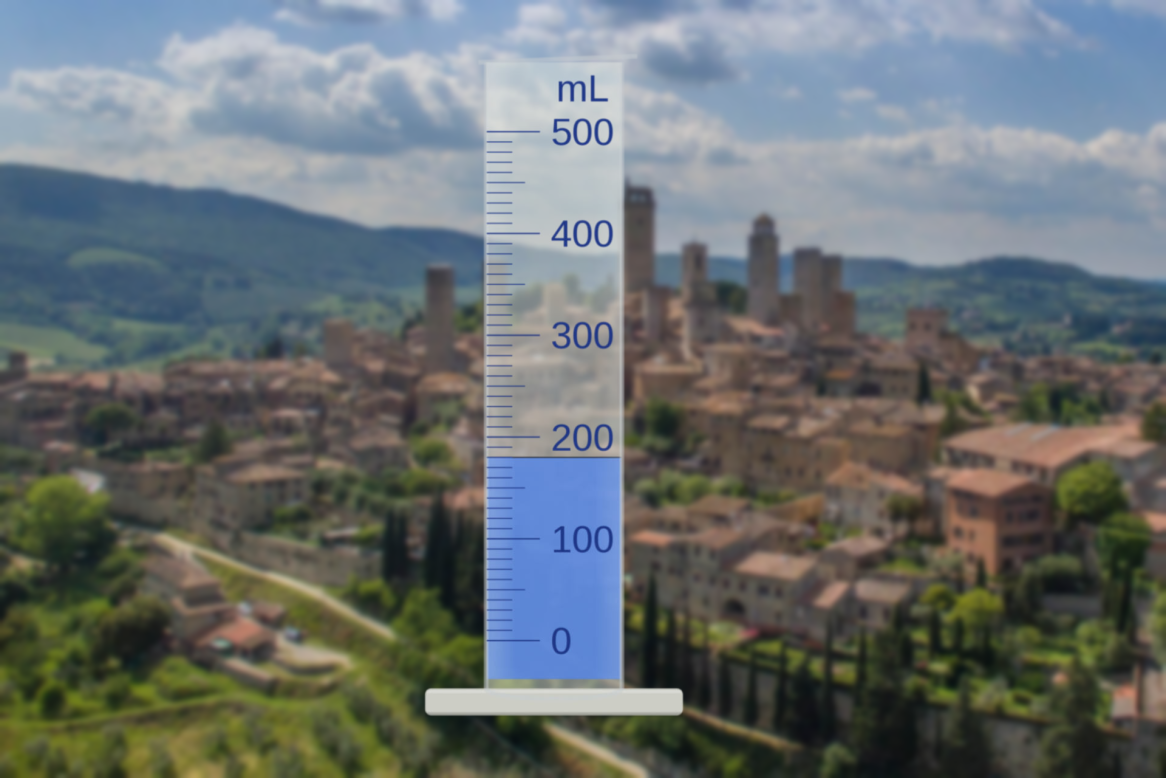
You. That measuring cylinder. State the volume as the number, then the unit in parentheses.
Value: 180 (mL)
